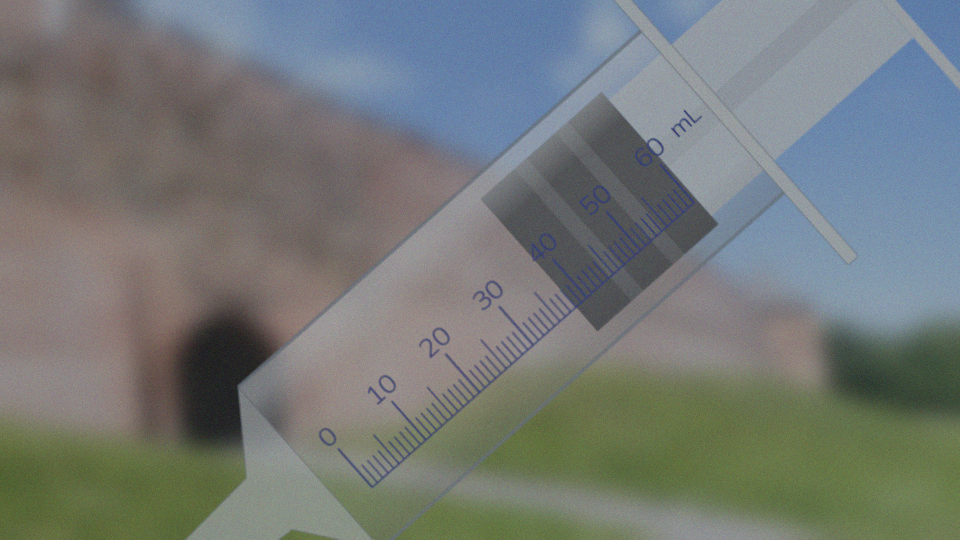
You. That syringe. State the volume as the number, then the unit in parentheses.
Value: 38 (mL)
